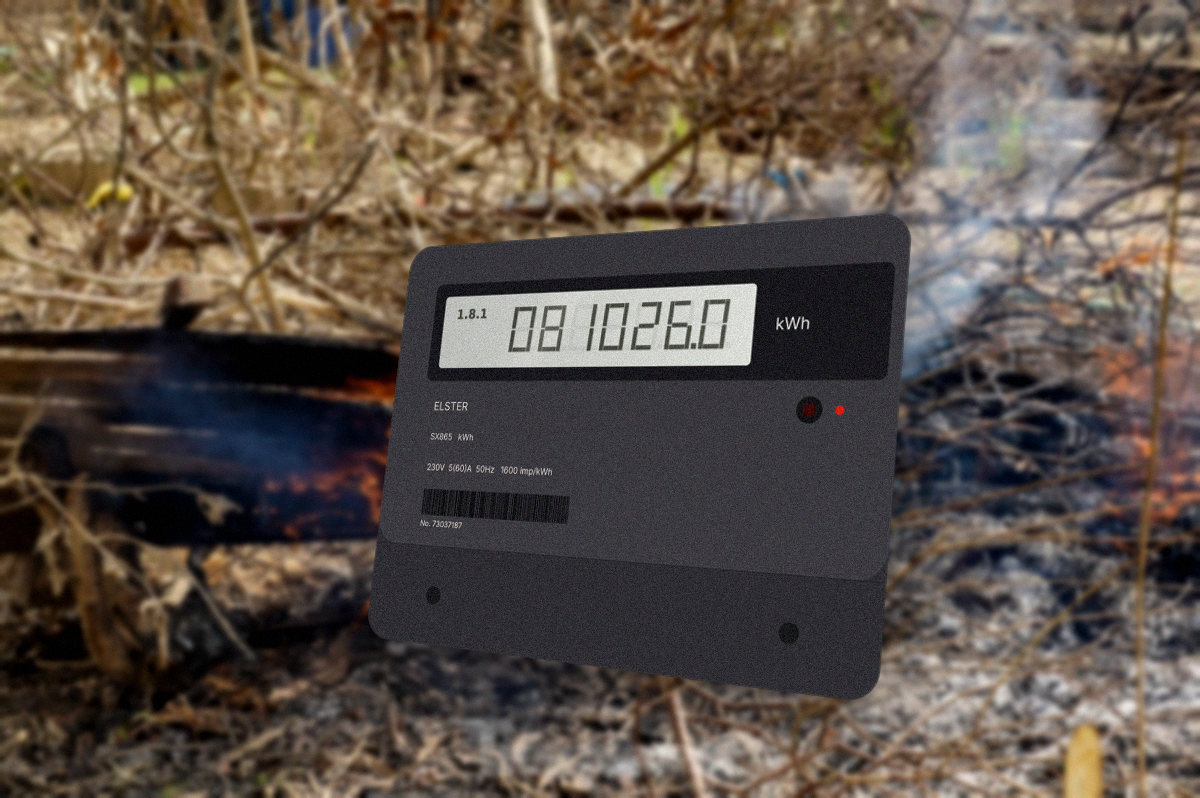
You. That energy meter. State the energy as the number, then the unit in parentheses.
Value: 81026.0 (kWh)
